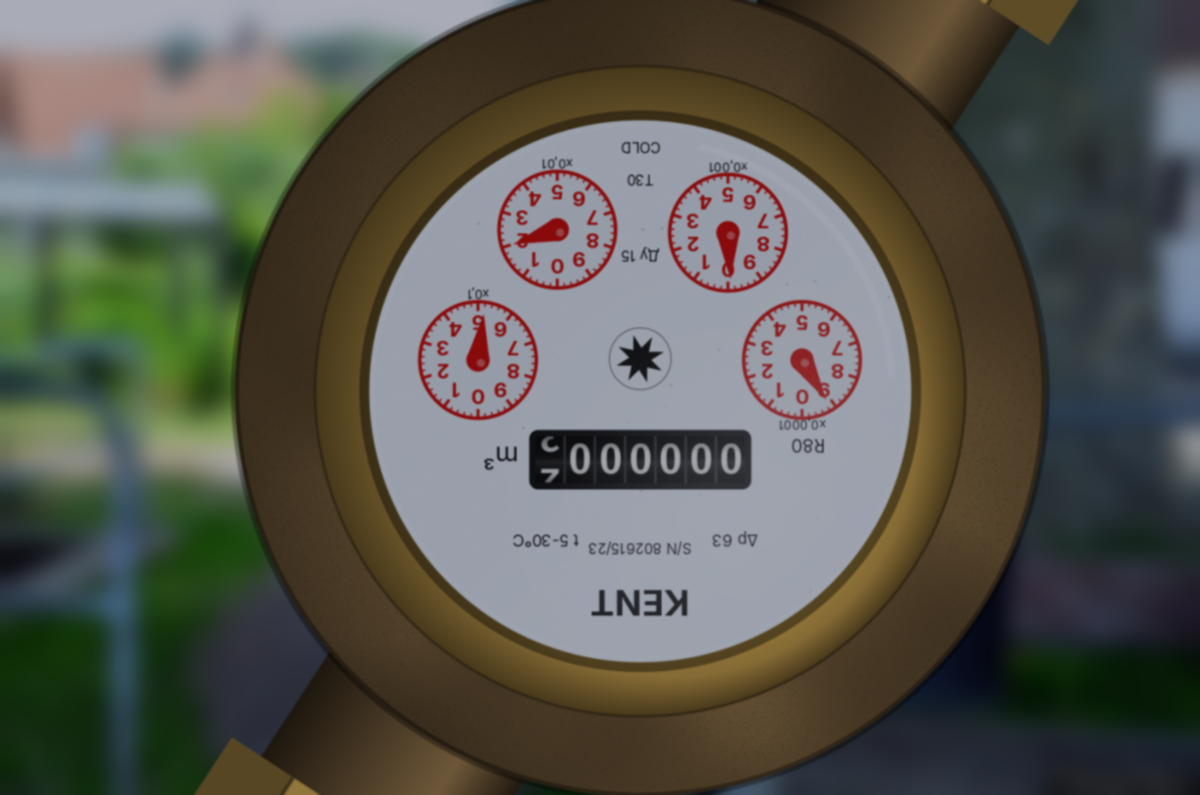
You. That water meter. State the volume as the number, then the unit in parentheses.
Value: 2.5199 (m³)
